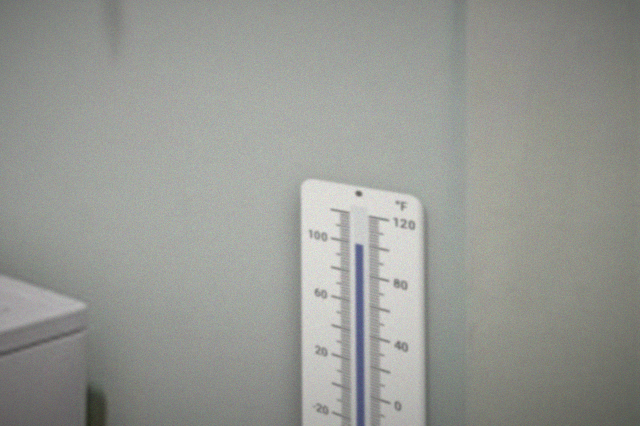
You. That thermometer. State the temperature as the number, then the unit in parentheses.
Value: 100 (°F)
